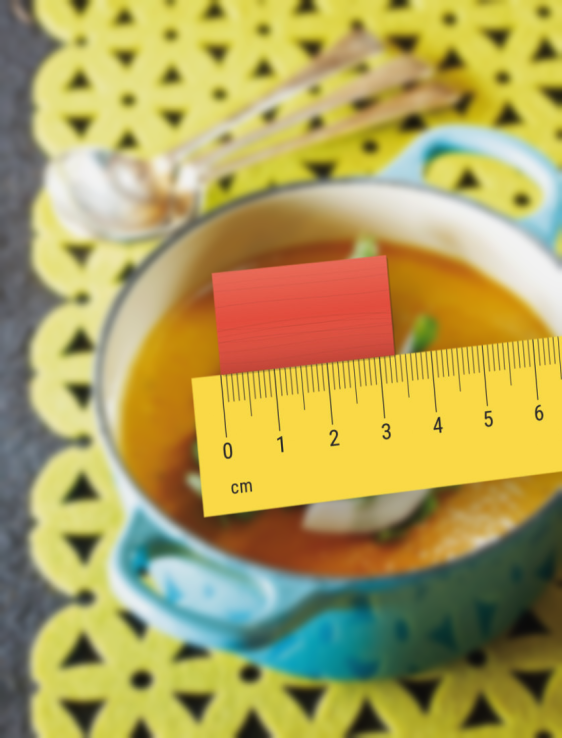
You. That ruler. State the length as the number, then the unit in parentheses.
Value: 3.3 (cm)
